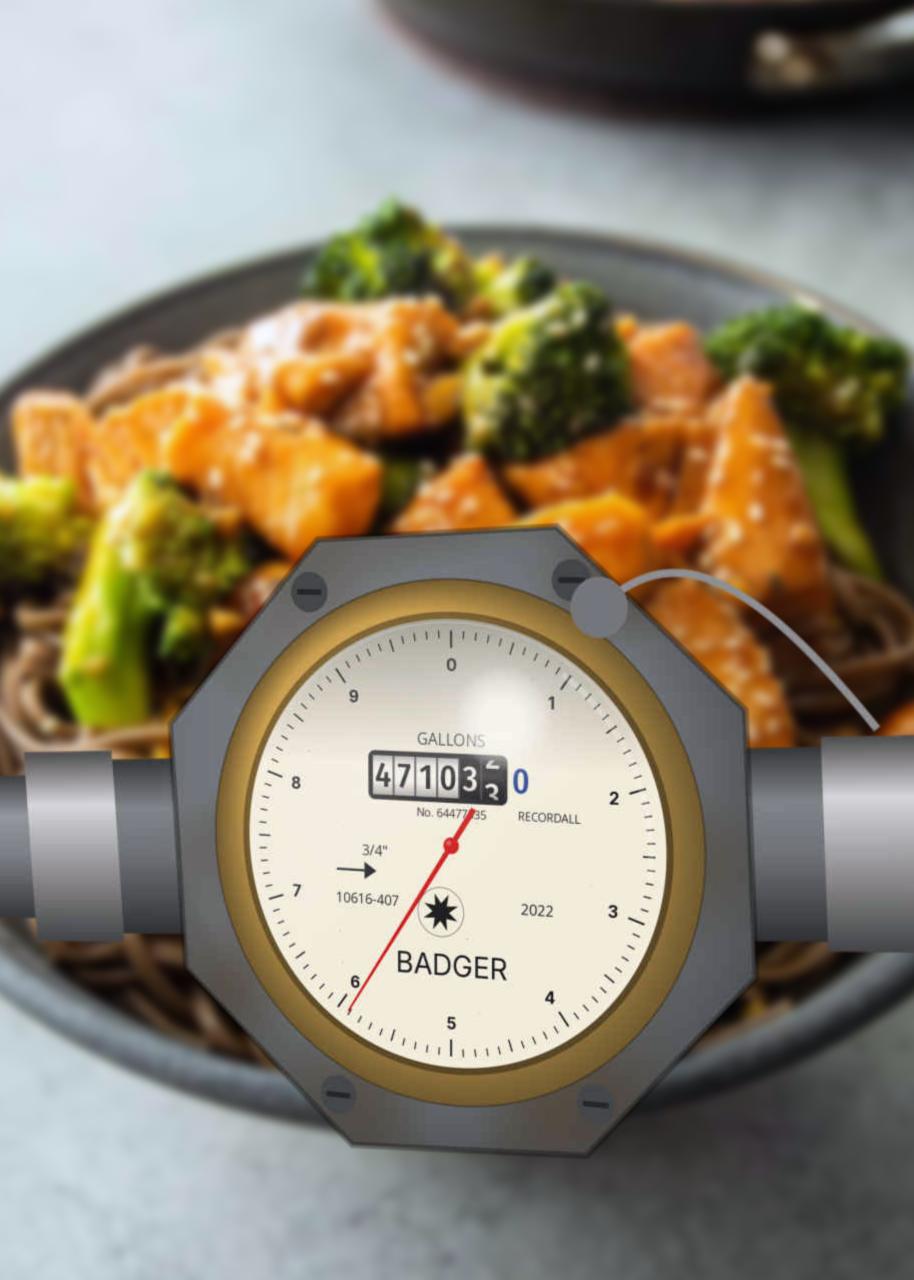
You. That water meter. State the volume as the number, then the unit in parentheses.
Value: 4710325.9 (gal)
